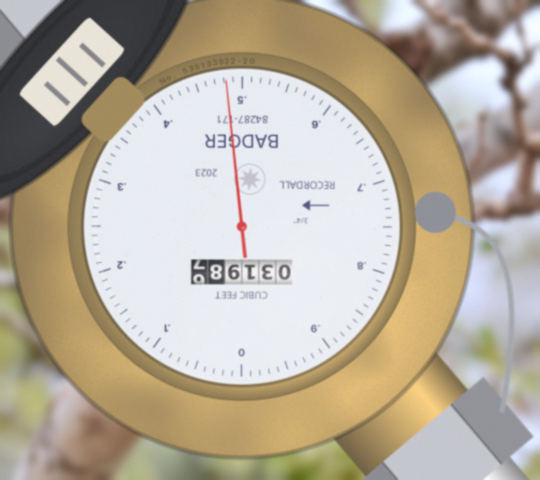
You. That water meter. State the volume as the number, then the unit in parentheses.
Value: 31986.48 (ft³)
